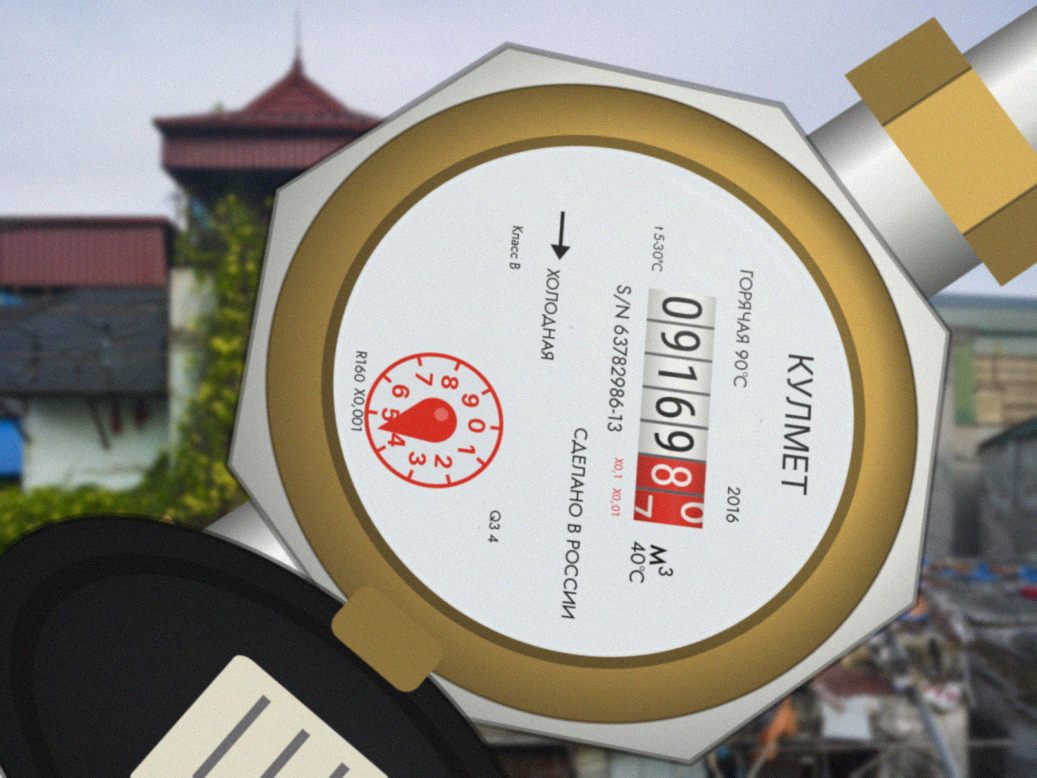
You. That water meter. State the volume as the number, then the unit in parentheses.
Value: 9169.864 (m³)
